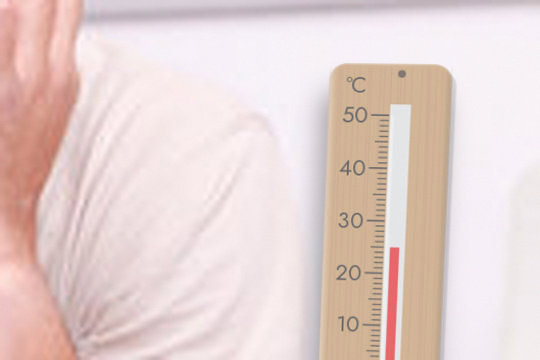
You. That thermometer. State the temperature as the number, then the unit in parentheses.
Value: 25 (°C)
